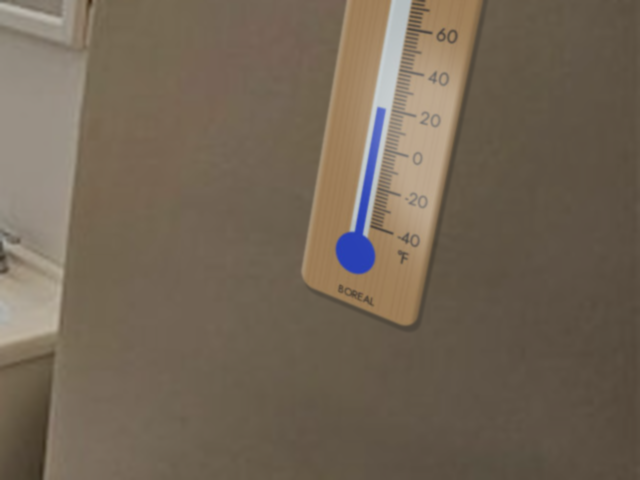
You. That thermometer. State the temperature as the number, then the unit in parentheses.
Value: 20 (°F)
